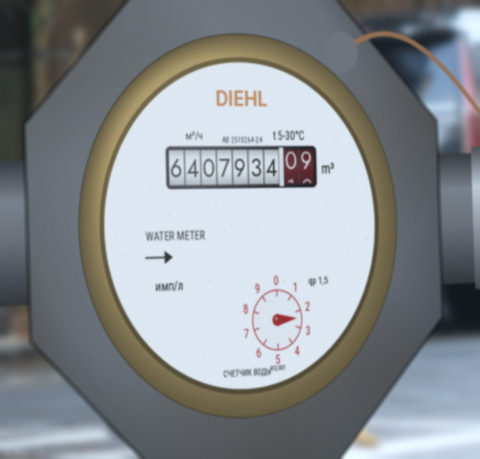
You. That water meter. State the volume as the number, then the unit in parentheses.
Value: 6407934.092 (m³)
